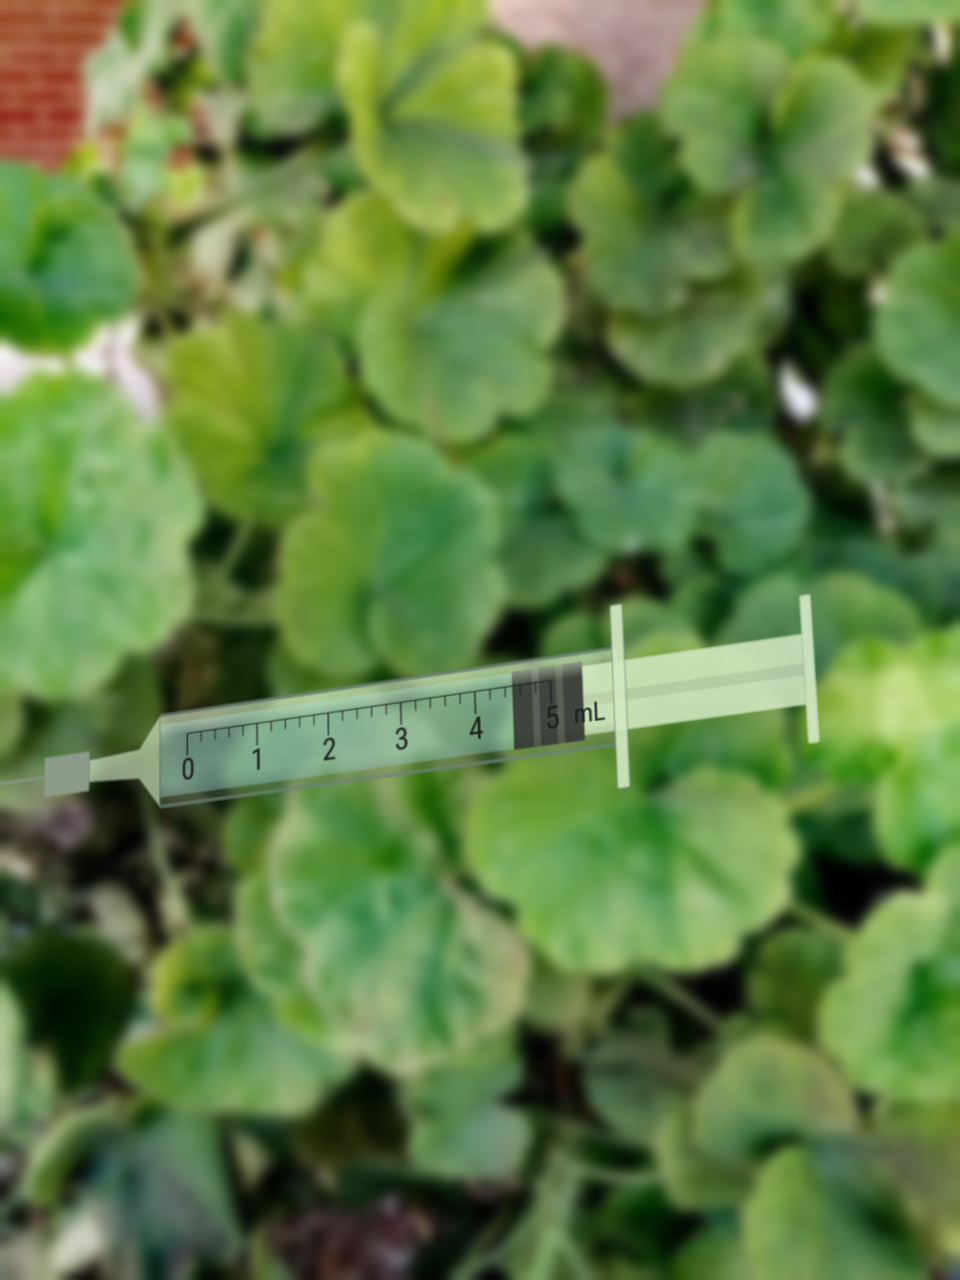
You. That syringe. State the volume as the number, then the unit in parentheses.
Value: 4.5 (mL)
